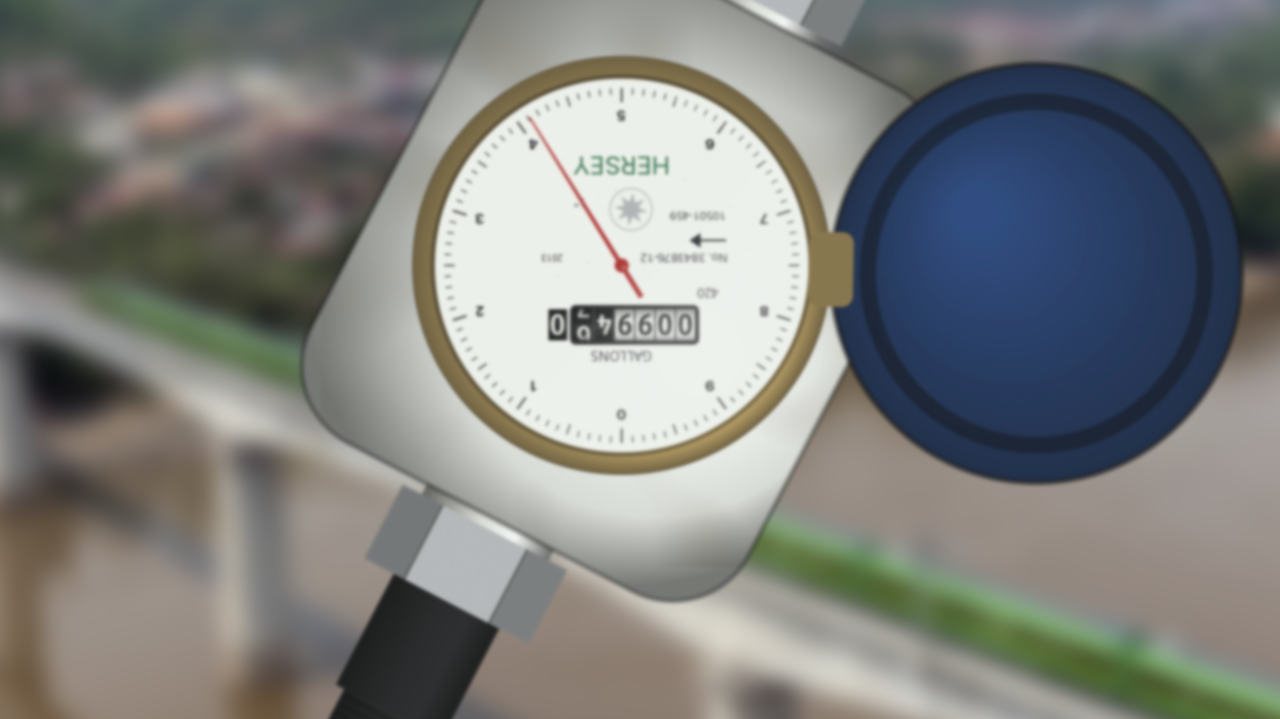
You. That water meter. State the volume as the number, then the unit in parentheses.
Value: 99464.1 (gal)
